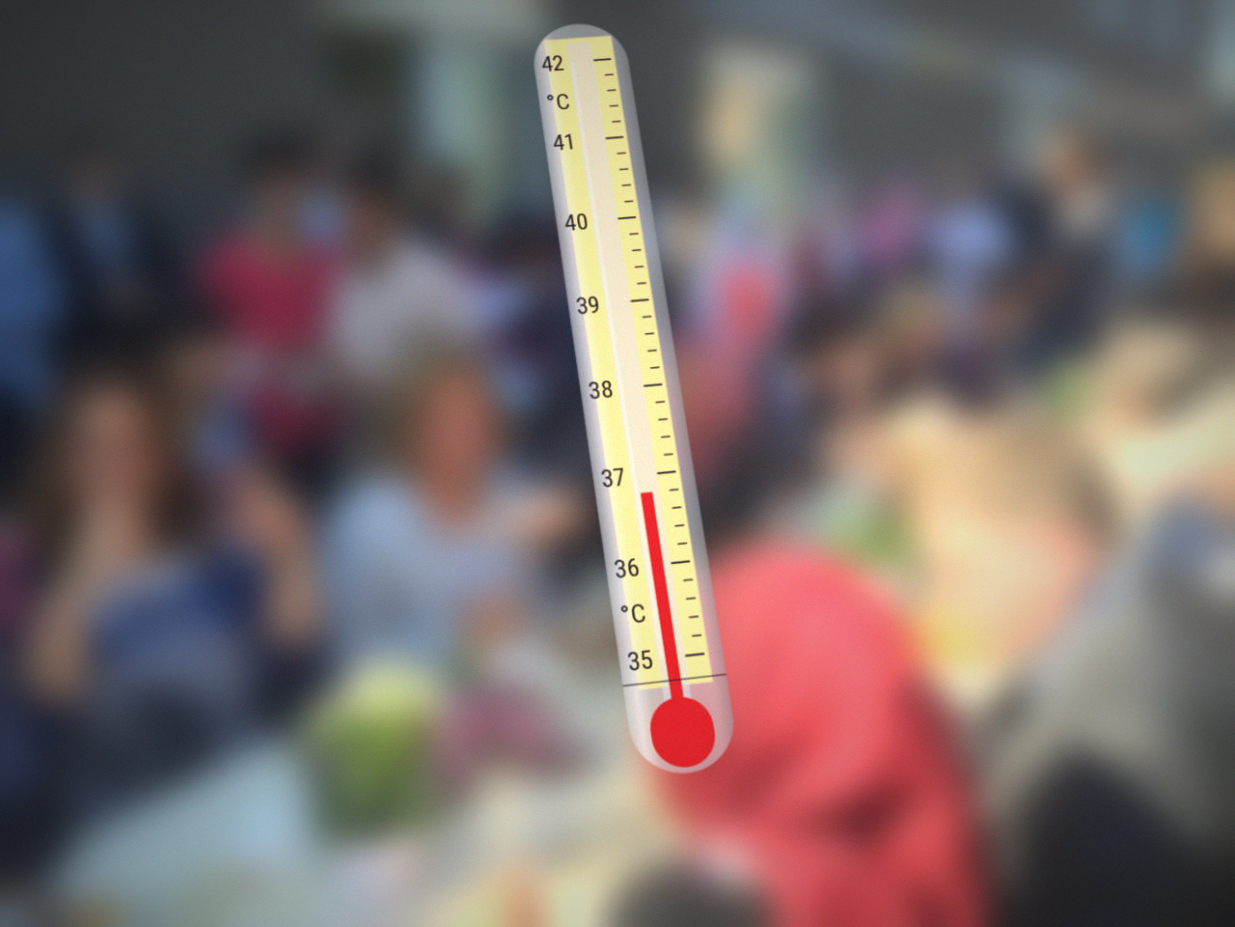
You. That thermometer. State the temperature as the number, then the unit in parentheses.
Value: 36.8 (°C)
